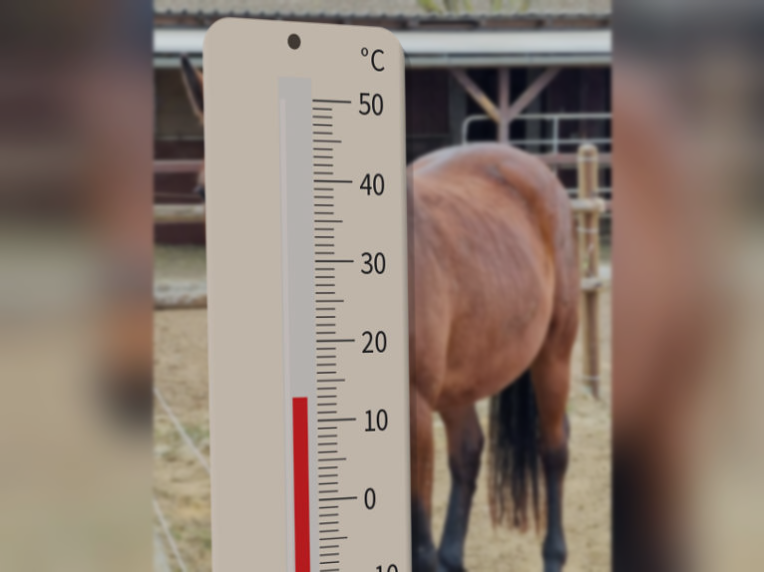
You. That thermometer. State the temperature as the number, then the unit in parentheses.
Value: 13 (°C)
